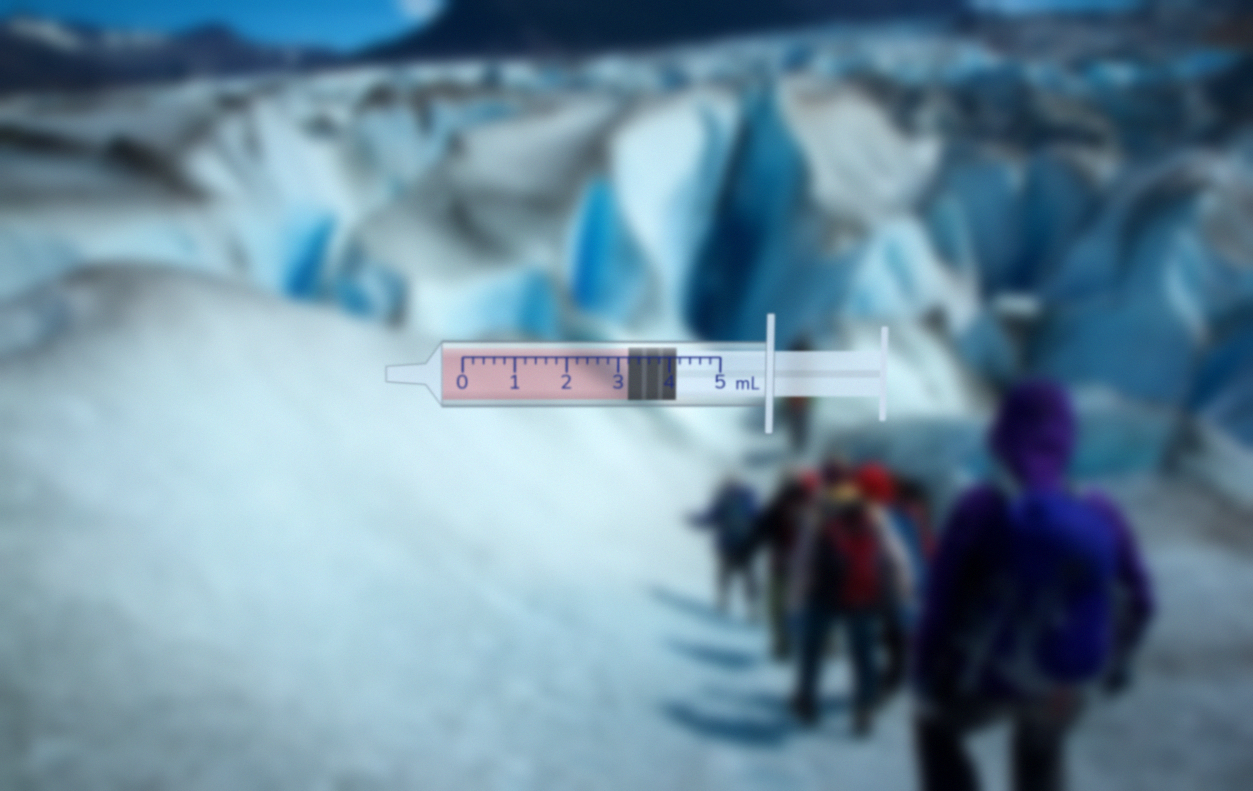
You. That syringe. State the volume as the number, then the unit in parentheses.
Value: 3.2 (mL)
